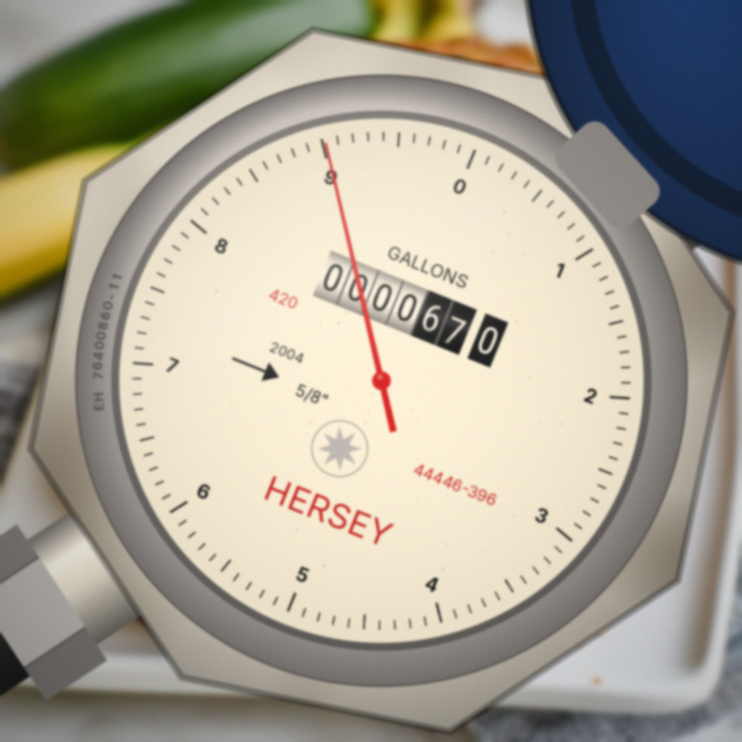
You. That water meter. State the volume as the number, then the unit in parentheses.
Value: 669.0 (gal)
